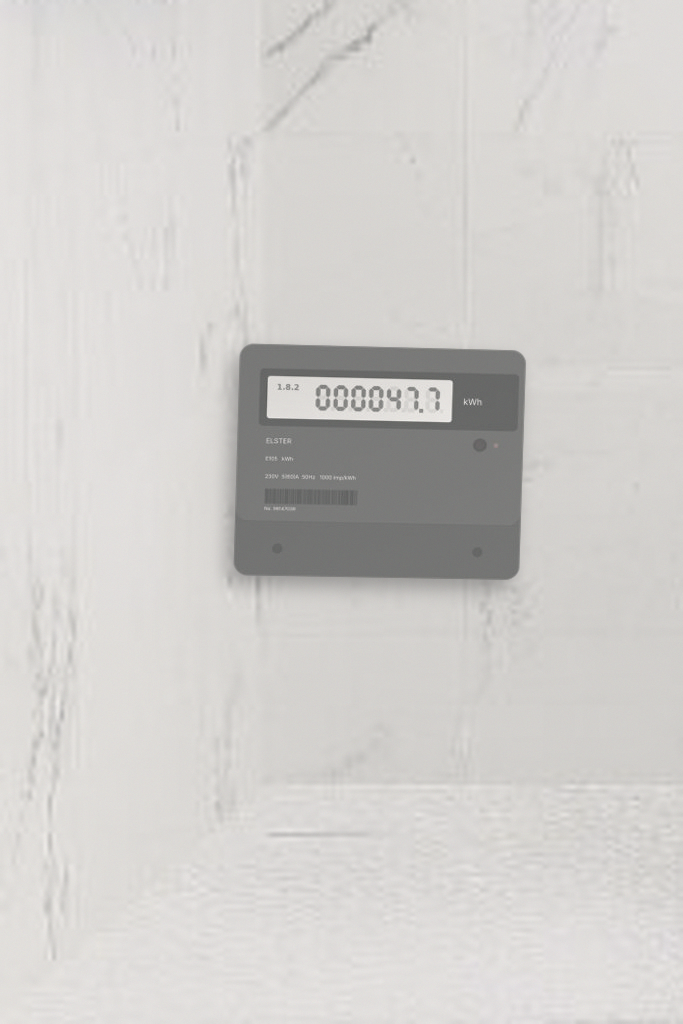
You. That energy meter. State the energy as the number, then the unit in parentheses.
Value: 47.7 (kWh)
